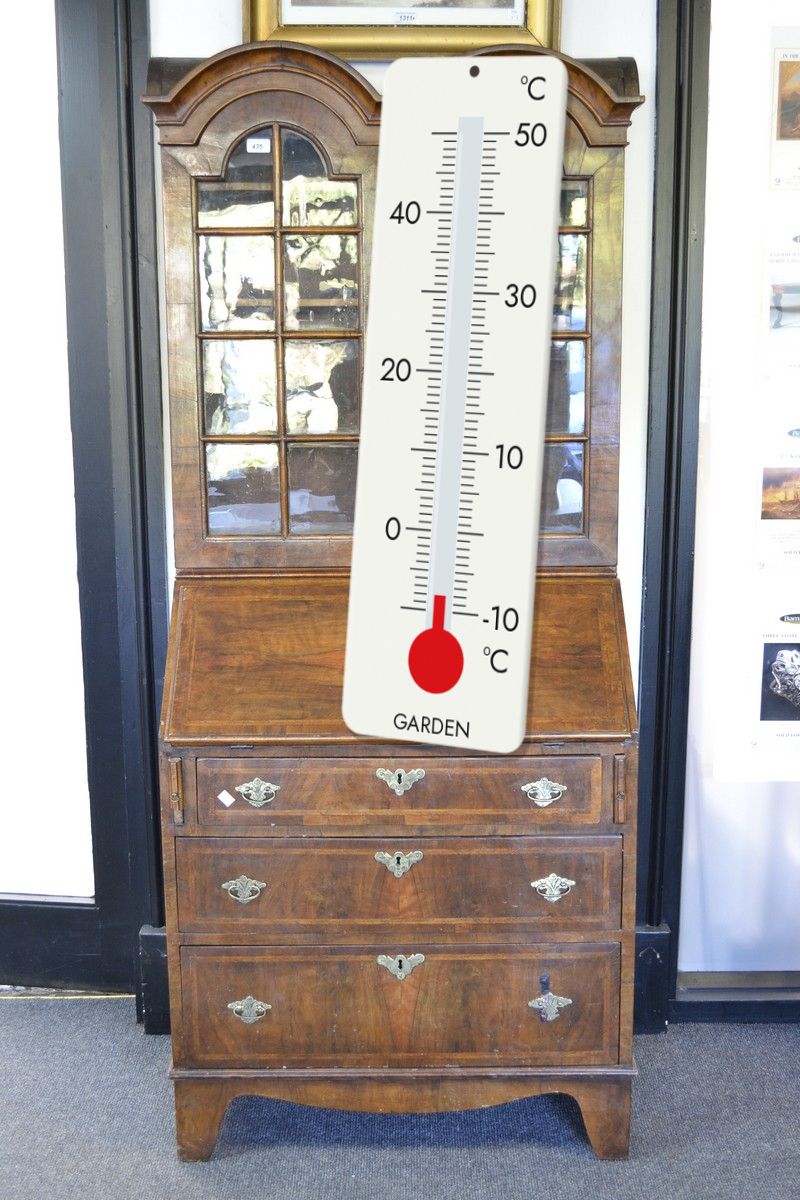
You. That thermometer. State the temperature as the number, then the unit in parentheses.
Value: -8 (°C)
